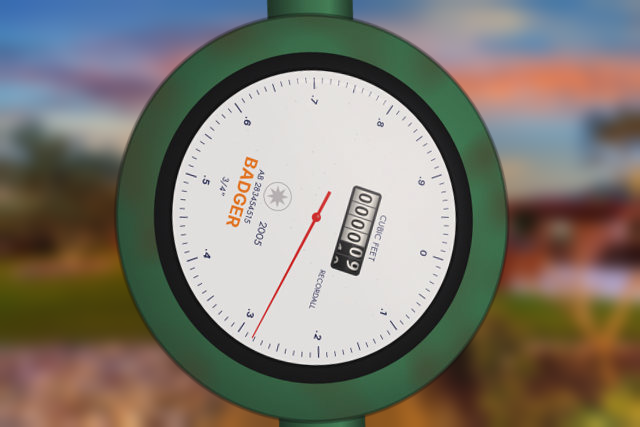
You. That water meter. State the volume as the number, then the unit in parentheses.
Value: 9.28 (ft³)
